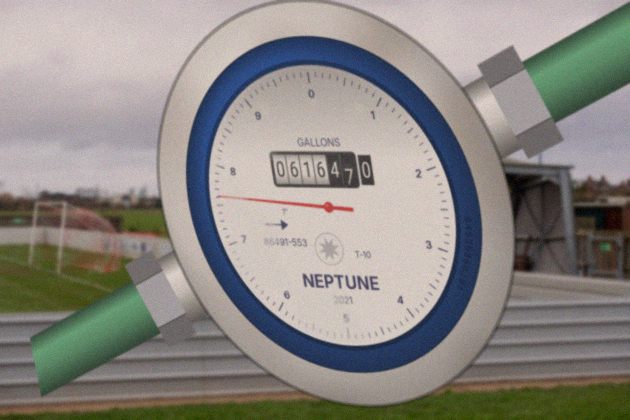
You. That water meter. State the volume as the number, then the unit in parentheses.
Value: 616467.6 (gal)
